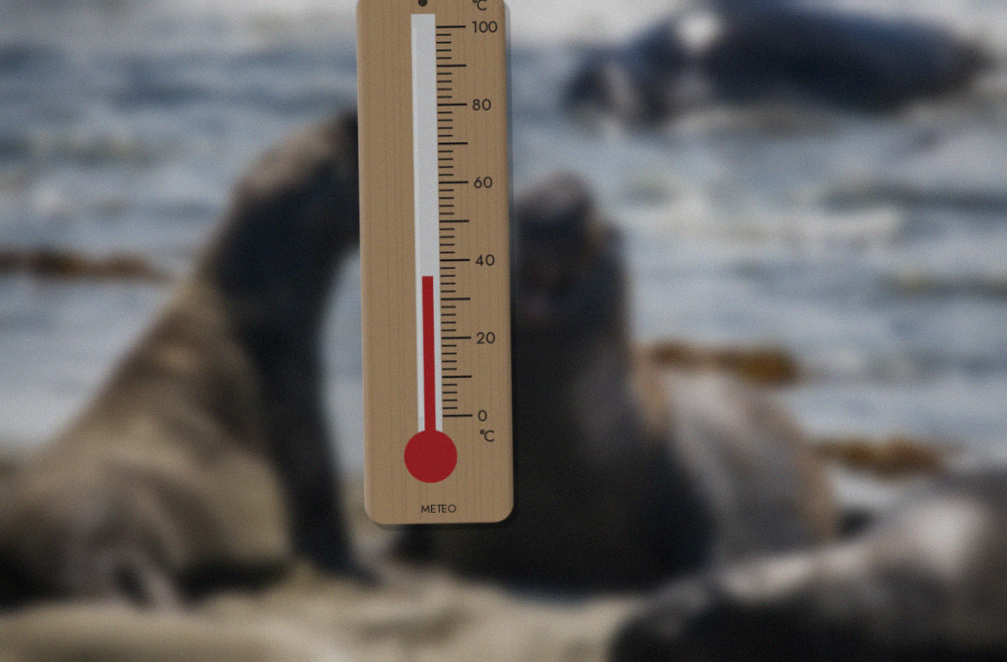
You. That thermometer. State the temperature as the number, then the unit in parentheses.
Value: 36 (°C)
